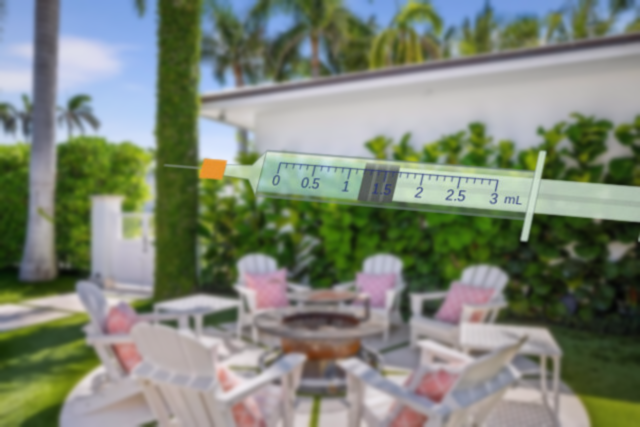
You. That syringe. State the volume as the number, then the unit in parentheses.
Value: 1.2 (mL)
